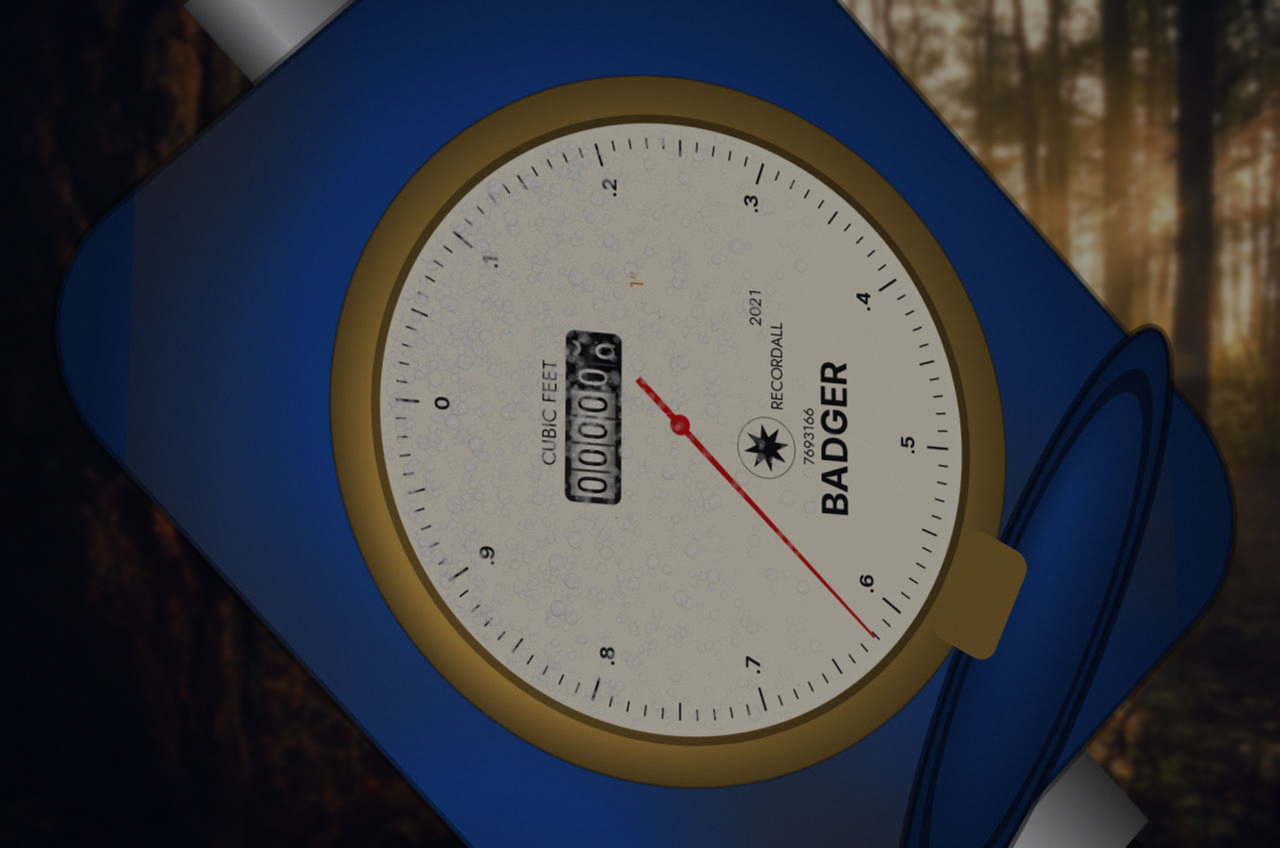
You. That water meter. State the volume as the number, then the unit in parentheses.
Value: 8.62 (ft³)
